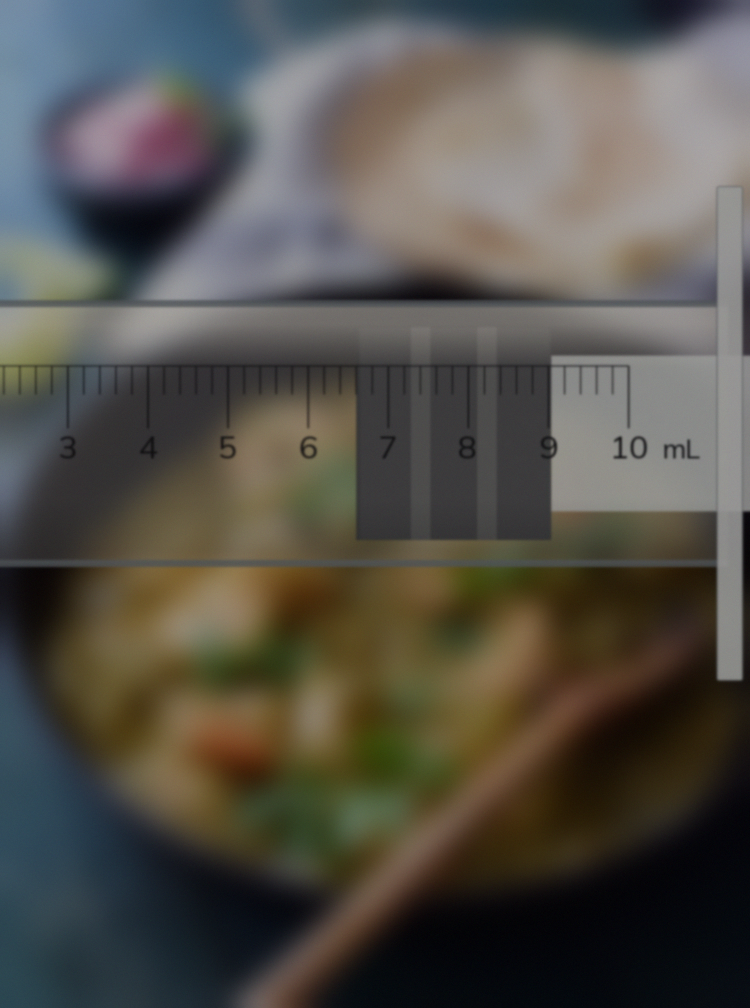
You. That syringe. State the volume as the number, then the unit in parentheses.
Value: 6.6 (mL)
